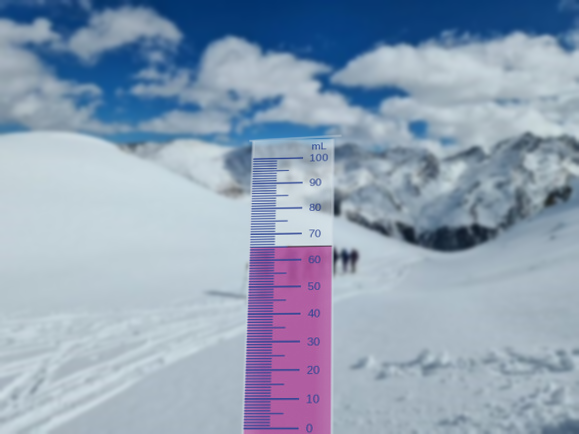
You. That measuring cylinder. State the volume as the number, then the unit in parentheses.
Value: 65 (mL)
